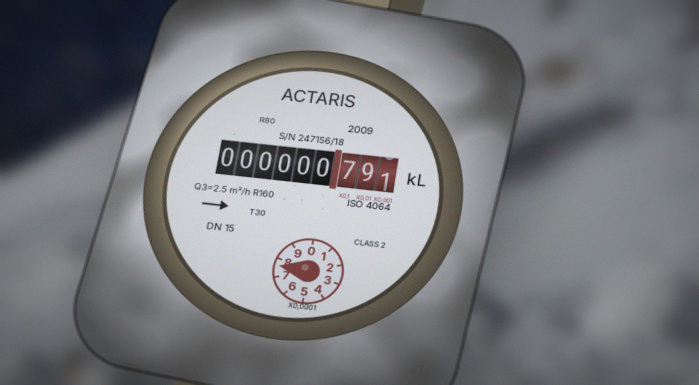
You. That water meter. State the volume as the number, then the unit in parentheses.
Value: 0.7907 (kL)
